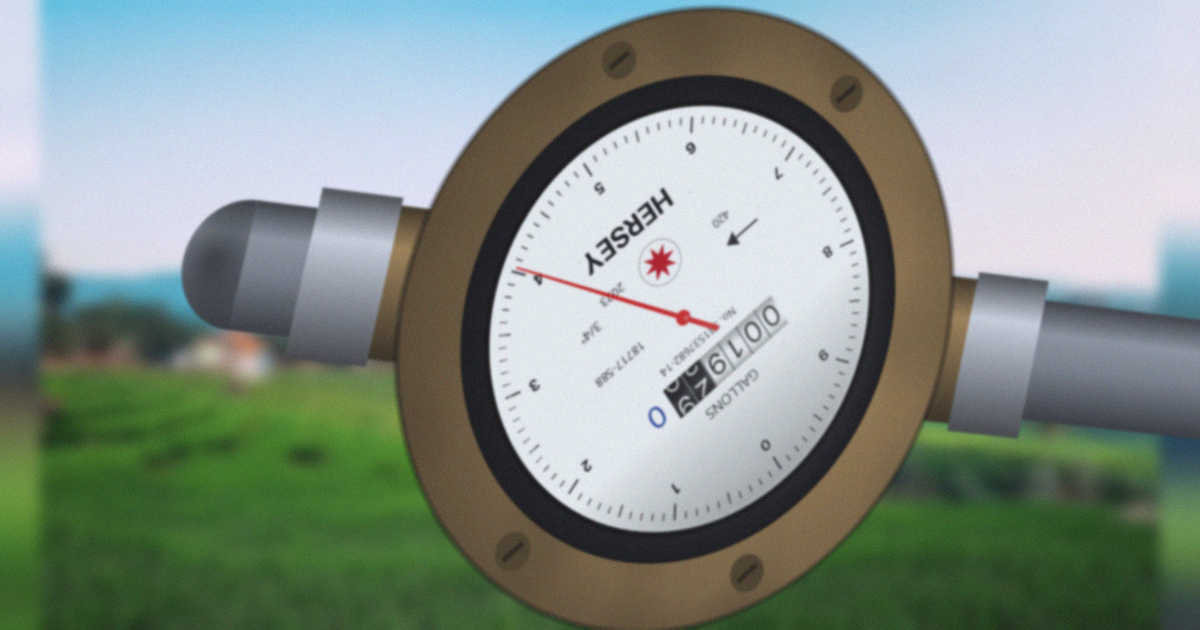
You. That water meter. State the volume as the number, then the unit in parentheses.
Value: 19294.0 (gal)
